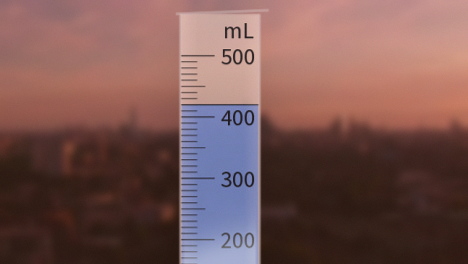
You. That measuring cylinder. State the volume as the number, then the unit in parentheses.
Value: 420 (mL)
